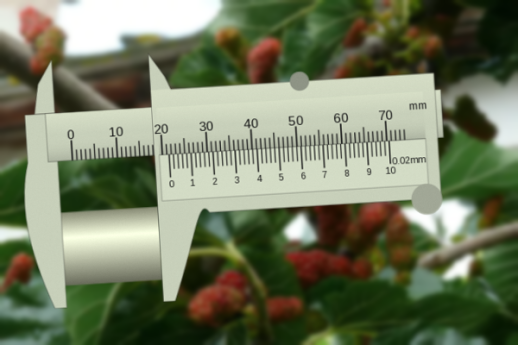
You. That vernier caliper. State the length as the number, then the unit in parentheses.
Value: 21.5 (mm)
